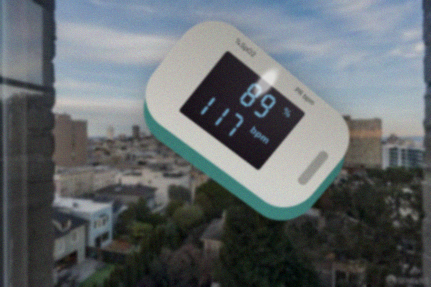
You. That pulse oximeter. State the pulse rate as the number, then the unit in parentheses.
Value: 117 (bpm)
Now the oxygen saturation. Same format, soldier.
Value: 89 (%)
